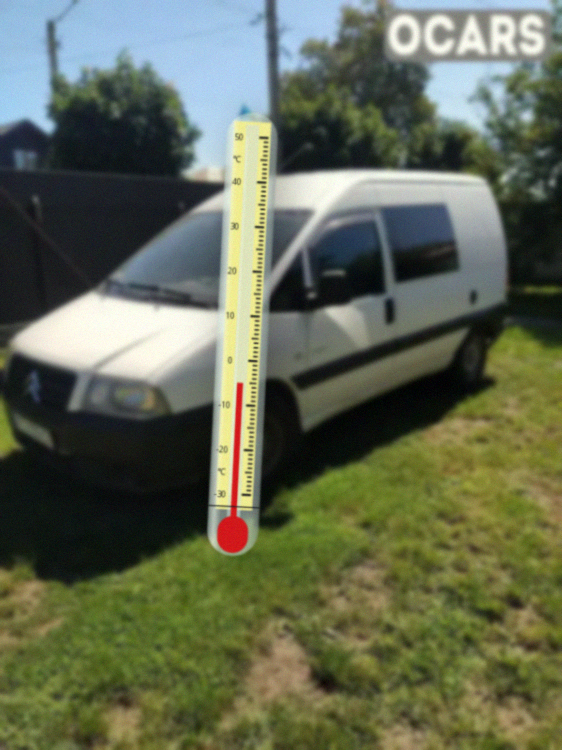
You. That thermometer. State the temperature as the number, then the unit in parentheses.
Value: -5 (°C)
